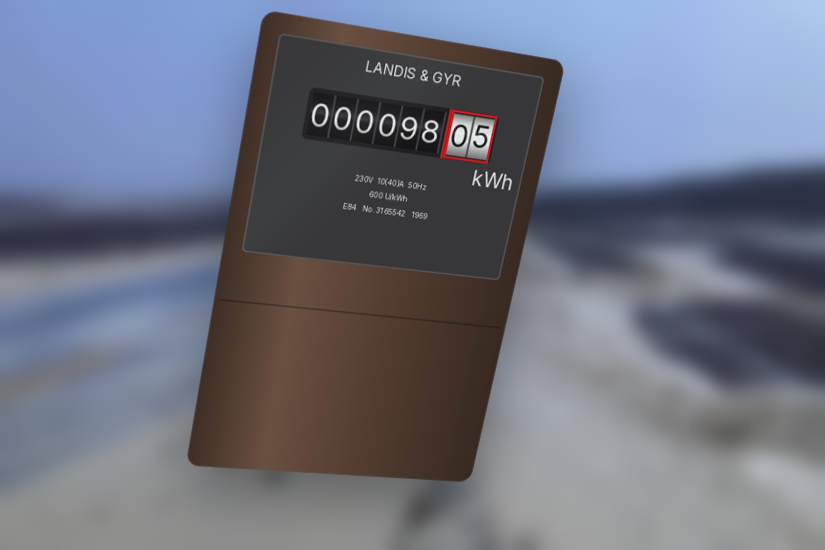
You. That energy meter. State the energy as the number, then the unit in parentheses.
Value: 98.05 (kWh)
